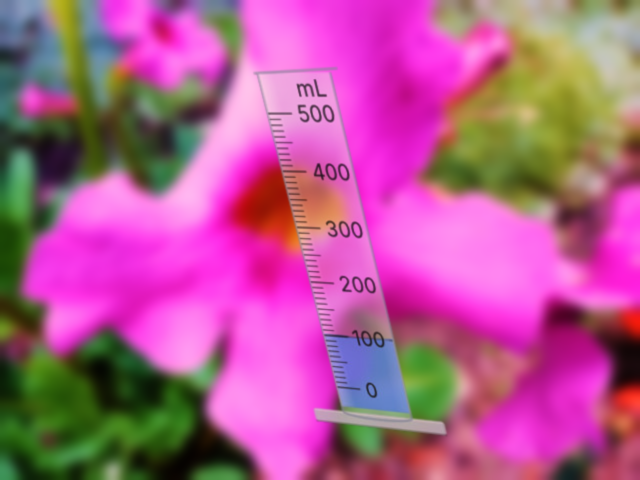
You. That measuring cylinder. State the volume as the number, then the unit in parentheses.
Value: 100 (mL)
